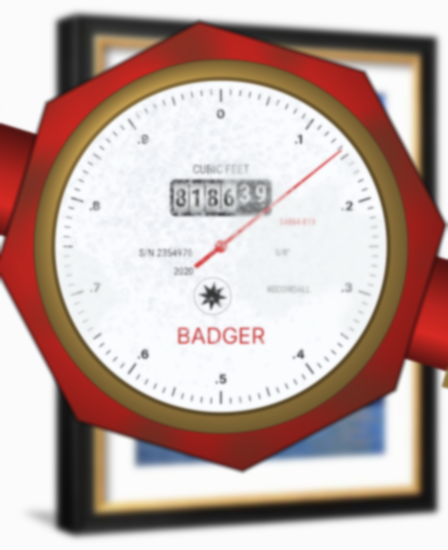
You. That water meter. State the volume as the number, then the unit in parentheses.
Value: 818639.14 (ft³)
